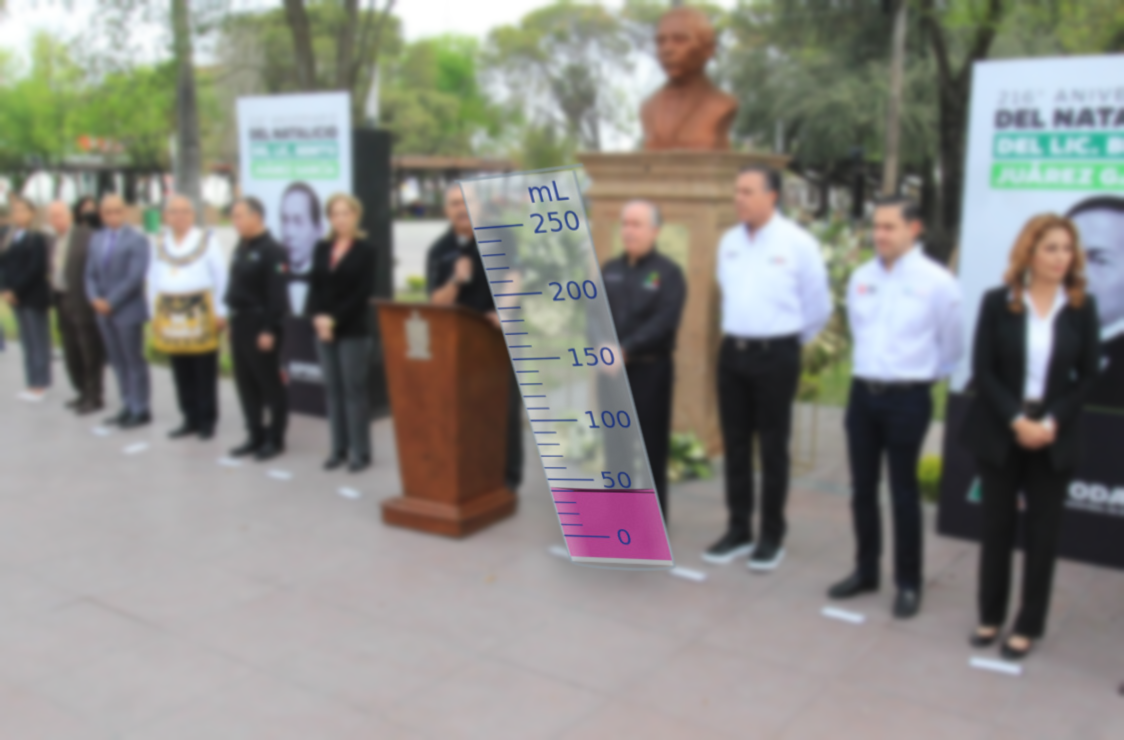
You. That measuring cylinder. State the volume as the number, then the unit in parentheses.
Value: 40 (mL)
